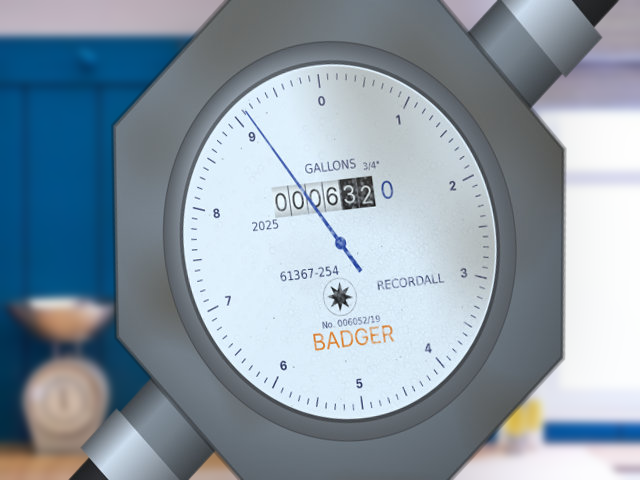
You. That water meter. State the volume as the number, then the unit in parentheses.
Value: 6319.1 (gal)
